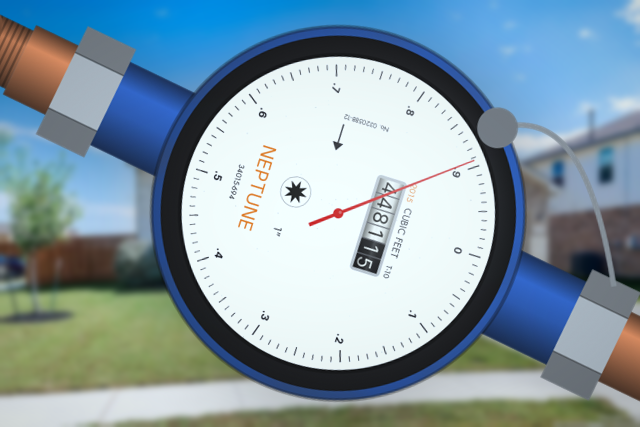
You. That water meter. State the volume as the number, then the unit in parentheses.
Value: 448114.89 (ft³)
